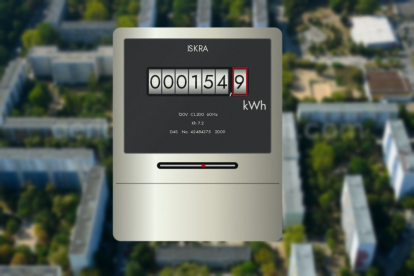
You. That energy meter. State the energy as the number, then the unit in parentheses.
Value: 154.9 (kWh)
